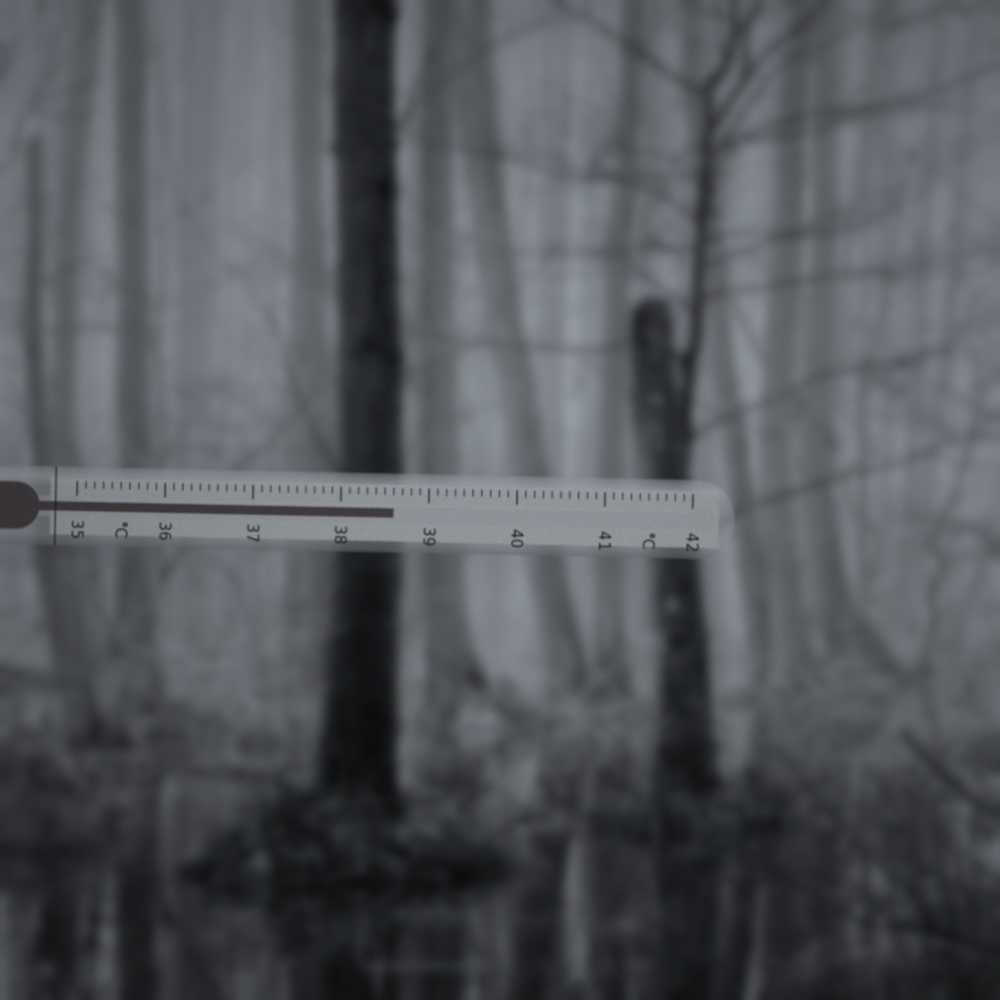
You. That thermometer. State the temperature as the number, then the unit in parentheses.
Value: 38.6 (°C)
